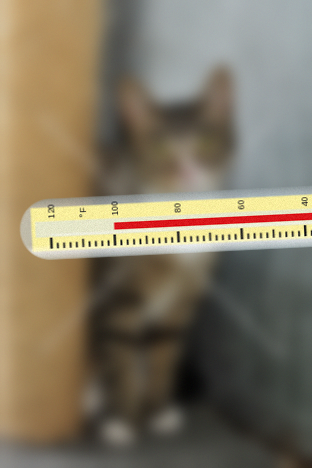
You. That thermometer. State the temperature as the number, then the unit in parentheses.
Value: 100 (°F)
